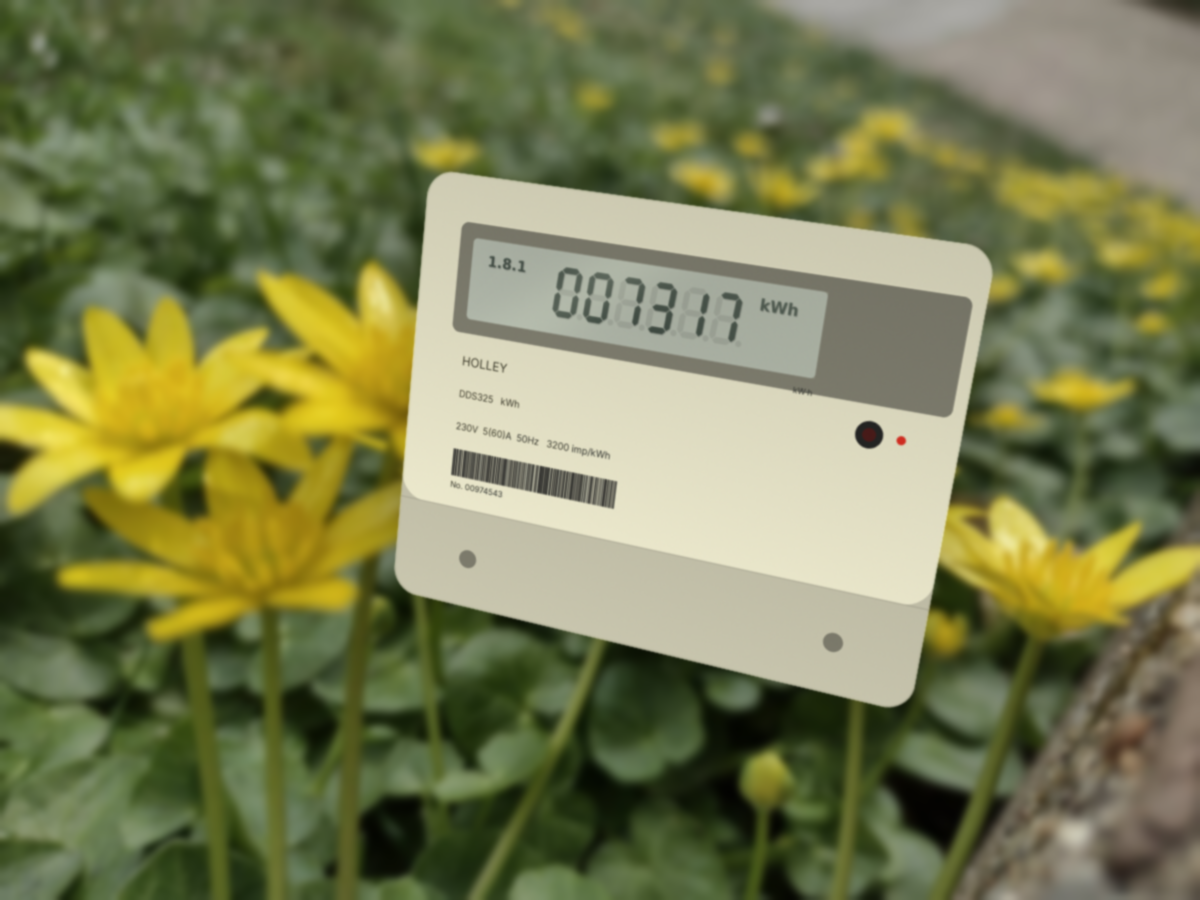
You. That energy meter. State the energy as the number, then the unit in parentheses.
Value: 7317 (kWh)
